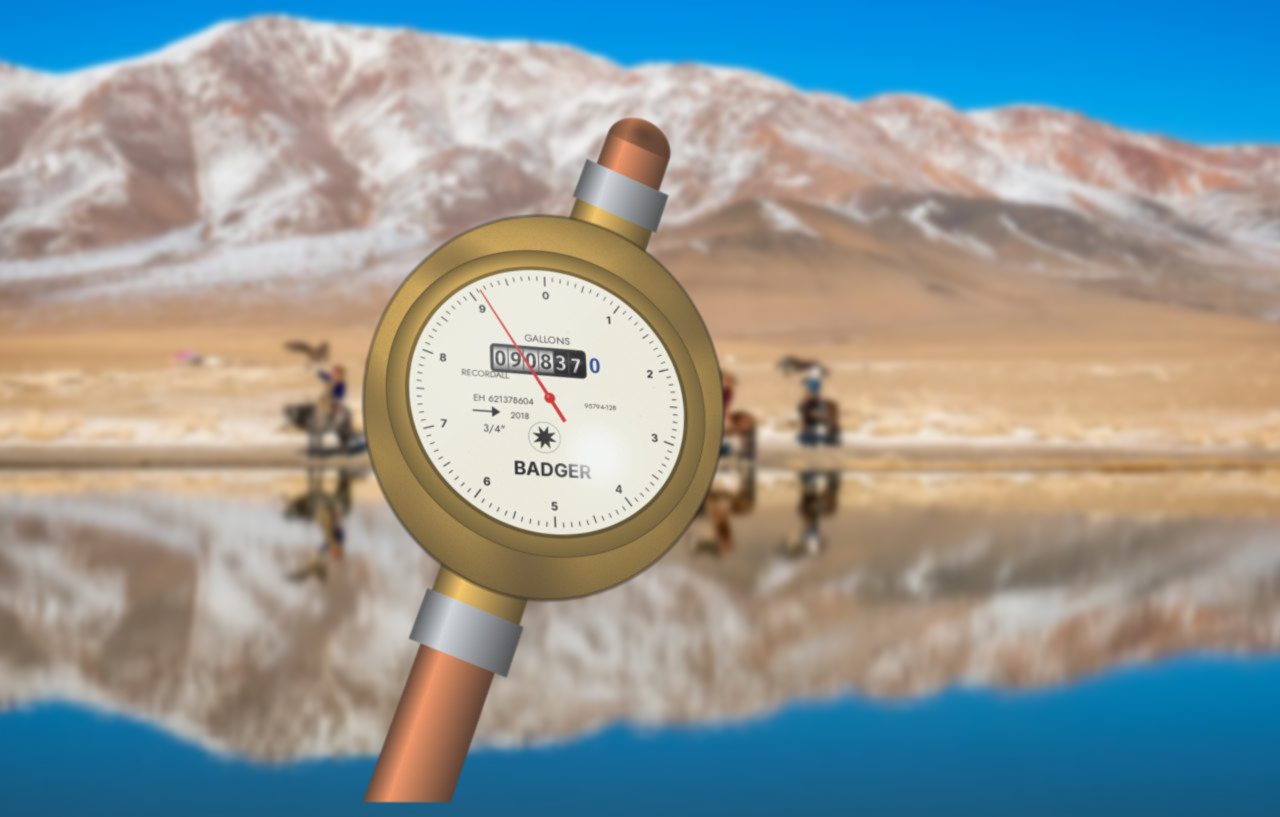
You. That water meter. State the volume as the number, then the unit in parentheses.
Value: 908369.1 (gal)
